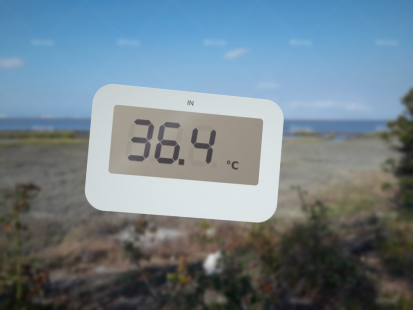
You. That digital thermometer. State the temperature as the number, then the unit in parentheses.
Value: 36.4 (°C)
